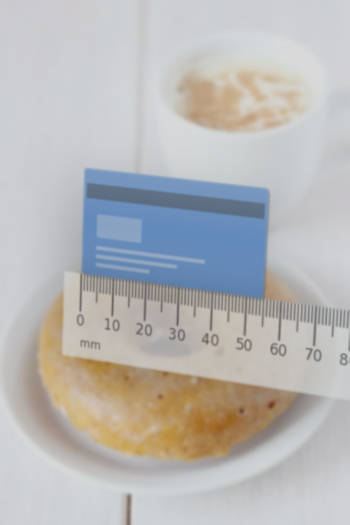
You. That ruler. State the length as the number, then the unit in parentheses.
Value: 55 (mm)
